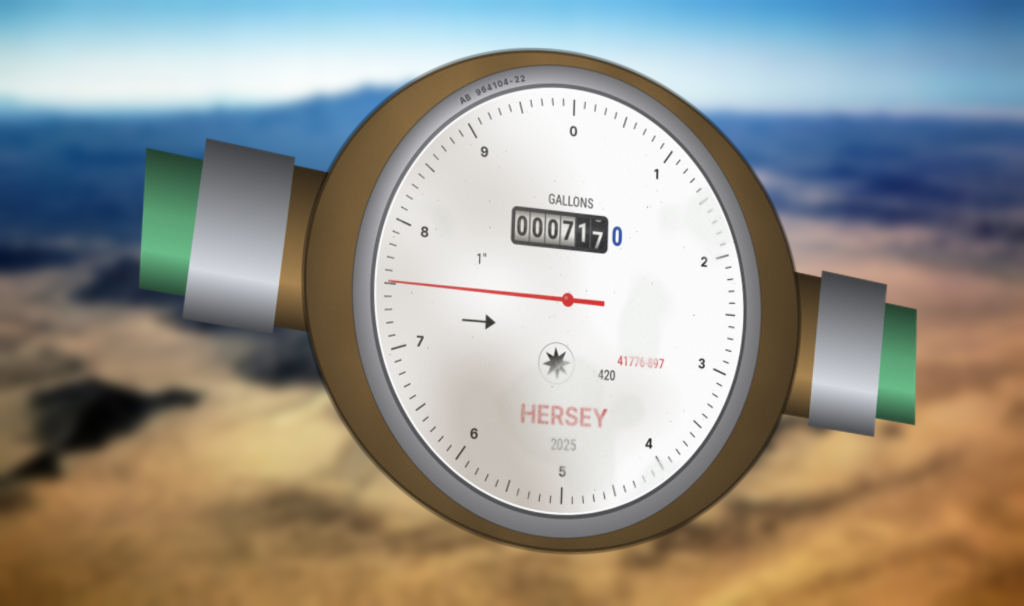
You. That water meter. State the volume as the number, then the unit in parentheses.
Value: 7167.5 (gal)
